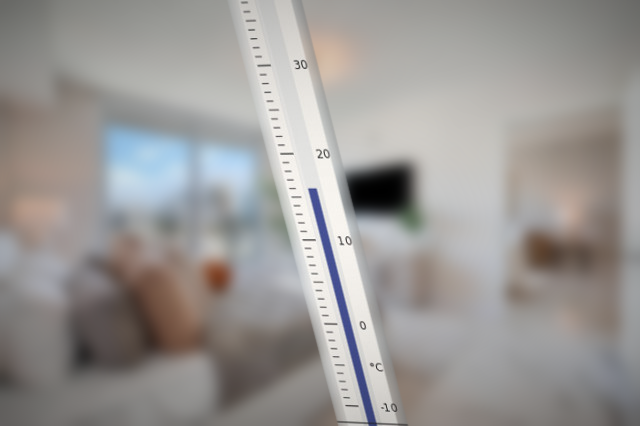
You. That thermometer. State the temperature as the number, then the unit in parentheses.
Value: 16 (°C)
